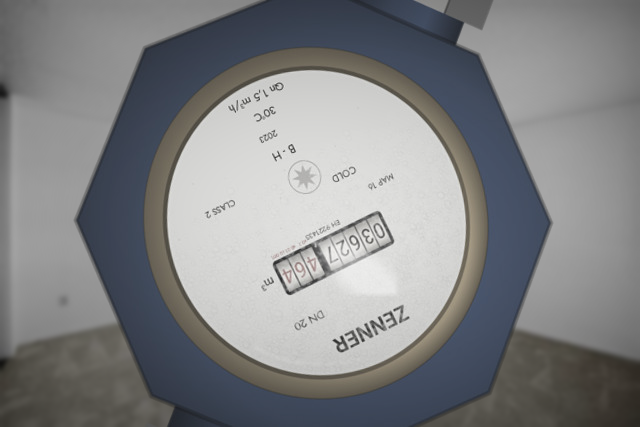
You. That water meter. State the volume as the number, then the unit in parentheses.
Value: 3627.464 (m³)
